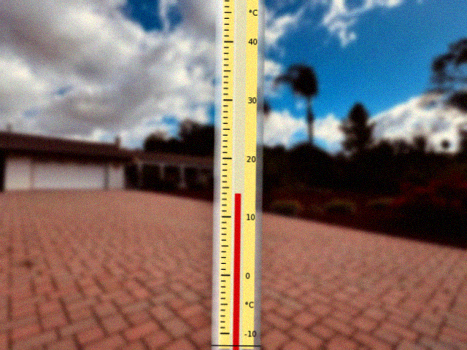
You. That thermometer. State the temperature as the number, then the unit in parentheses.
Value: 14 (°C)
